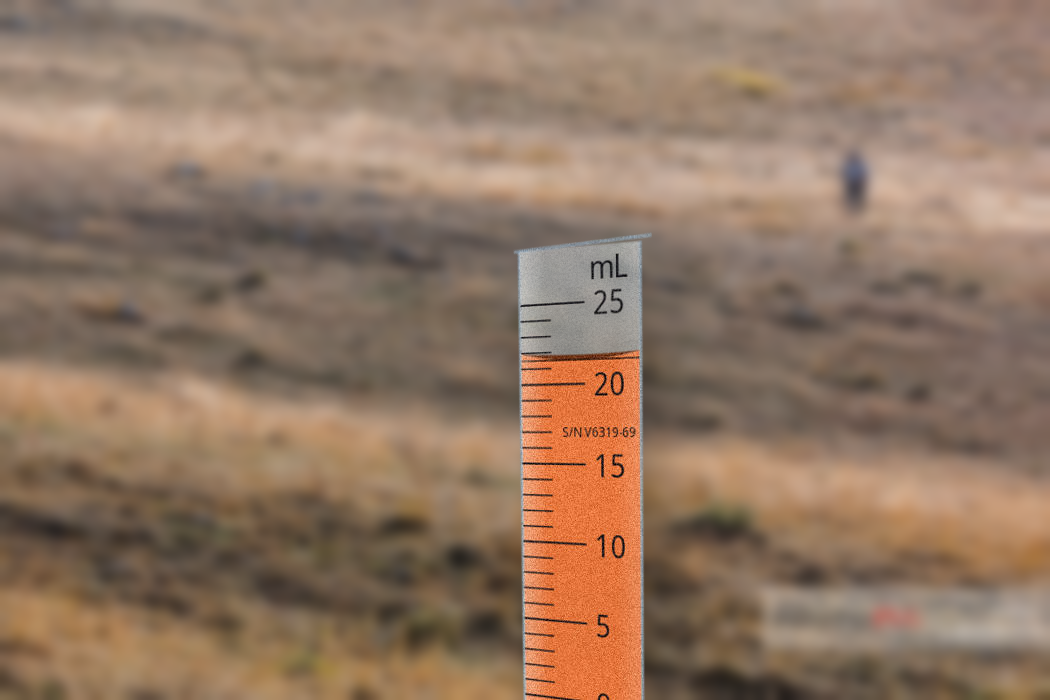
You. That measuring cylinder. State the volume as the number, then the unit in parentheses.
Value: 21.5 (mL)
